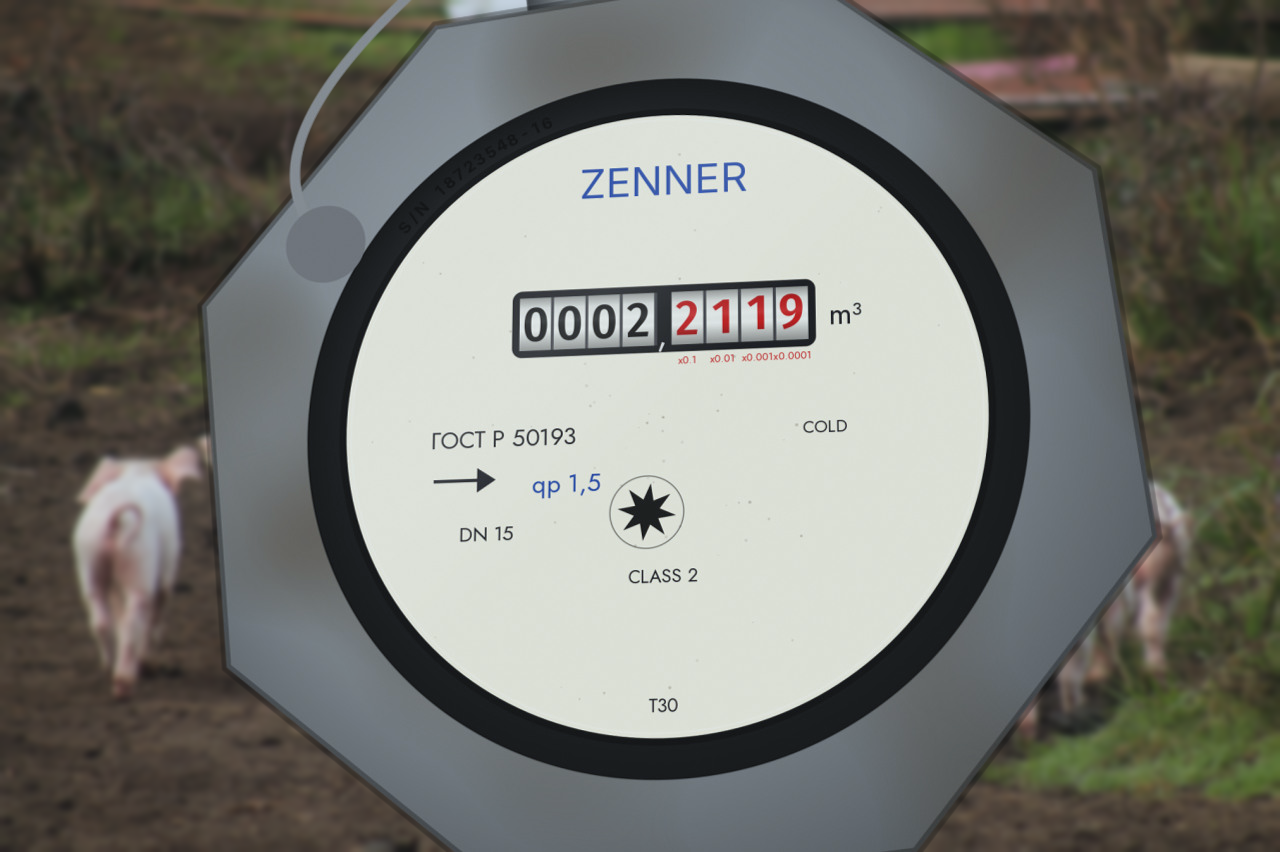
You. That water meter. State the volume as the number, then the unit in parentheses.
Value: 2.2119 (m³)
